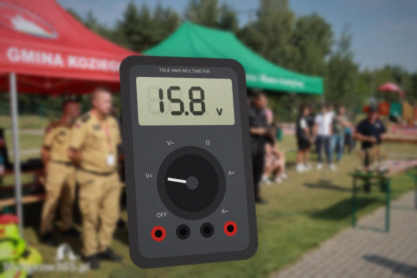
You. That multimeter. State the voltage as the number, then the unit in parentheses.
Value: 15.8 (V)
